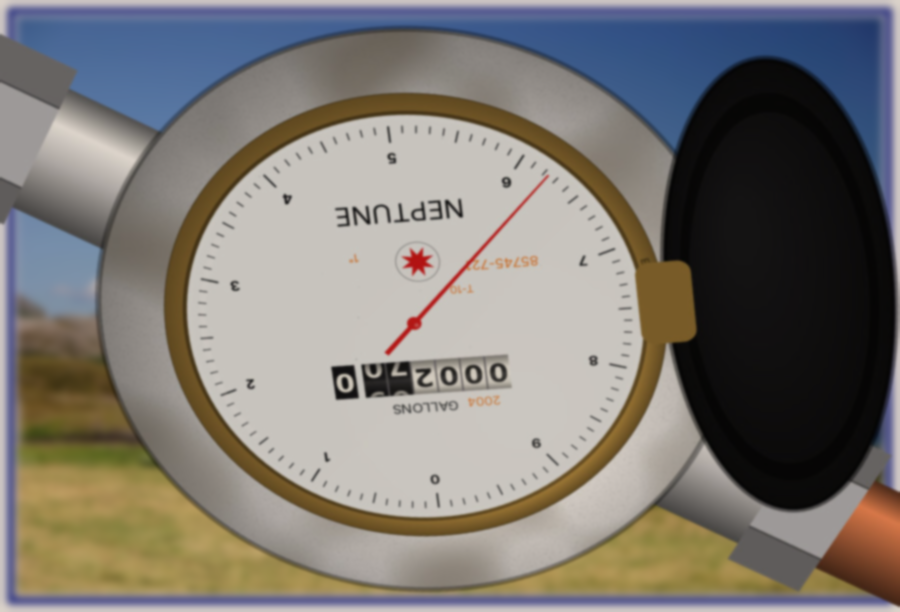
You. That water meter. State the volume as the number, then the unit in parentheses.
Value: 2696.2 (gal)
